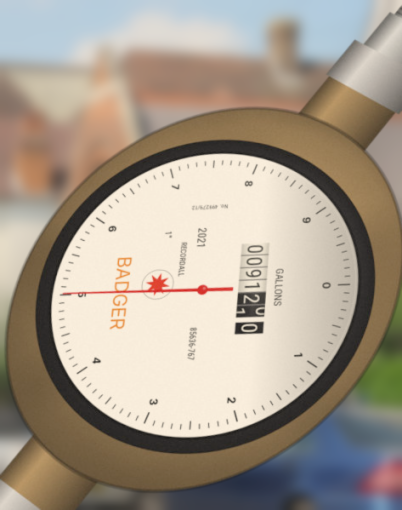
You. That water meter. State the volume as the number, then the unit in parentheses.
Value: 91205.0 (gal)
